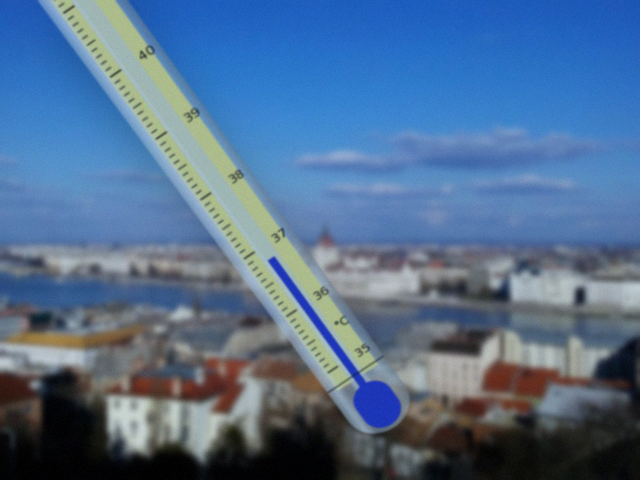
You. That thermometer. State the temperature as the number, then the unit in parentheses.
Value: 36.8 (°C)
